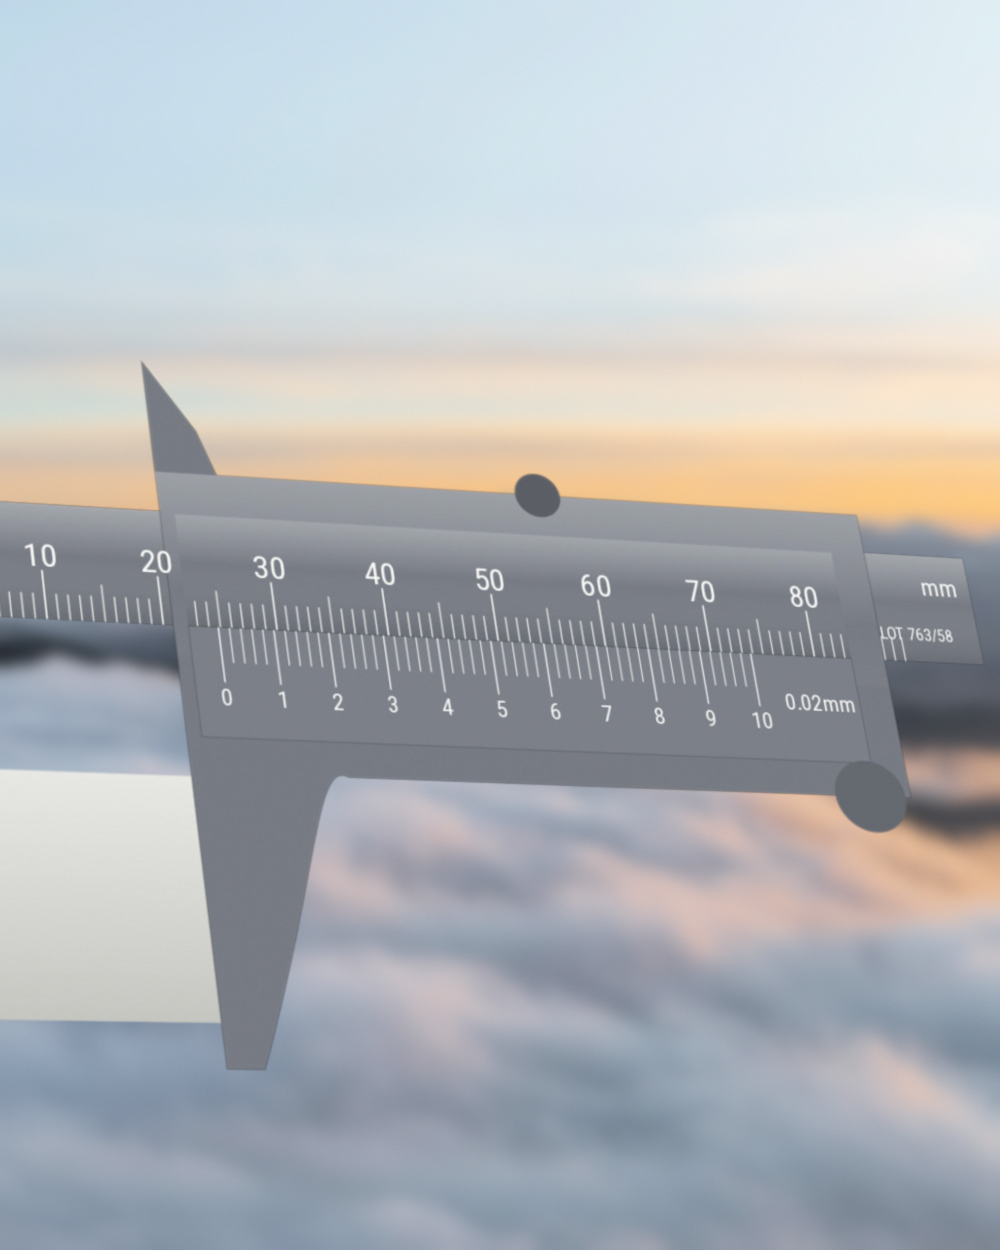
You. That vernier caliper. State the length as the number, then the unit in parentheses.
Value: 24.8 (mm)
